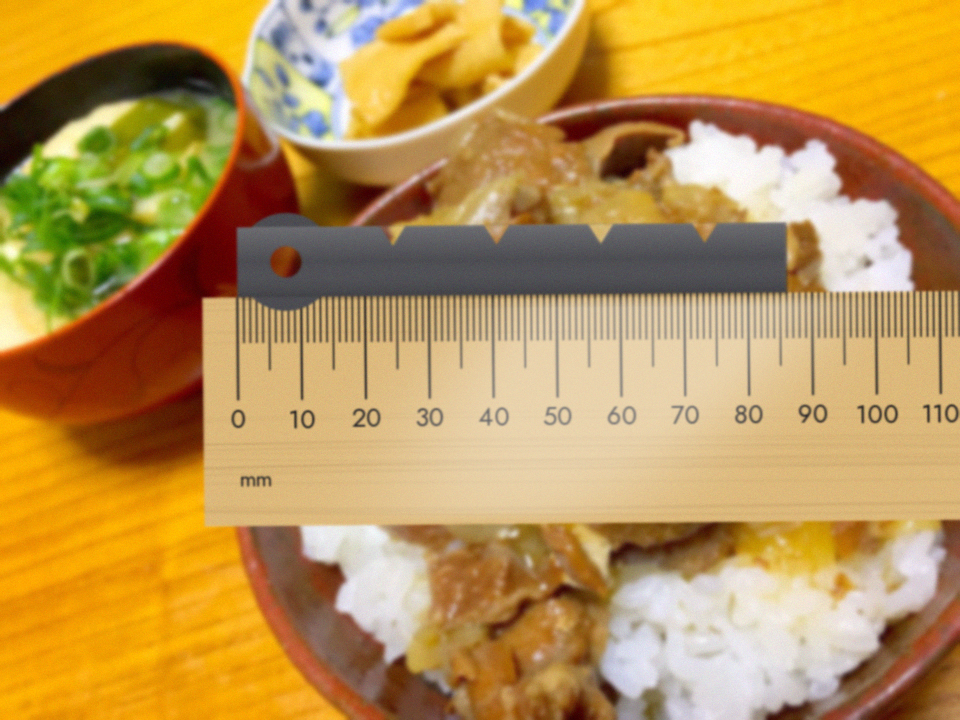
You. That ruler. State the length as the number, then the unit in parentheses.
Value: 86 (mm)
